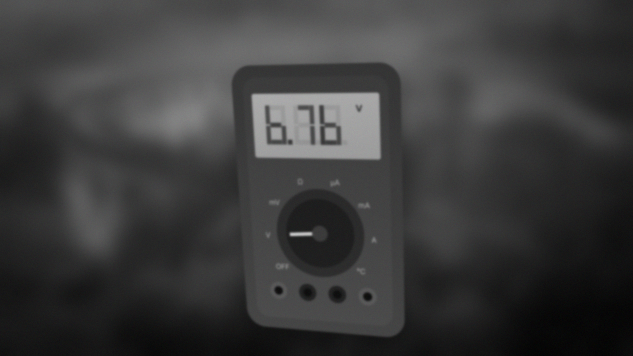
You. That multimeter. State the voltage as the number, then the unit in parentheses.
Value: 6.76 (V)
